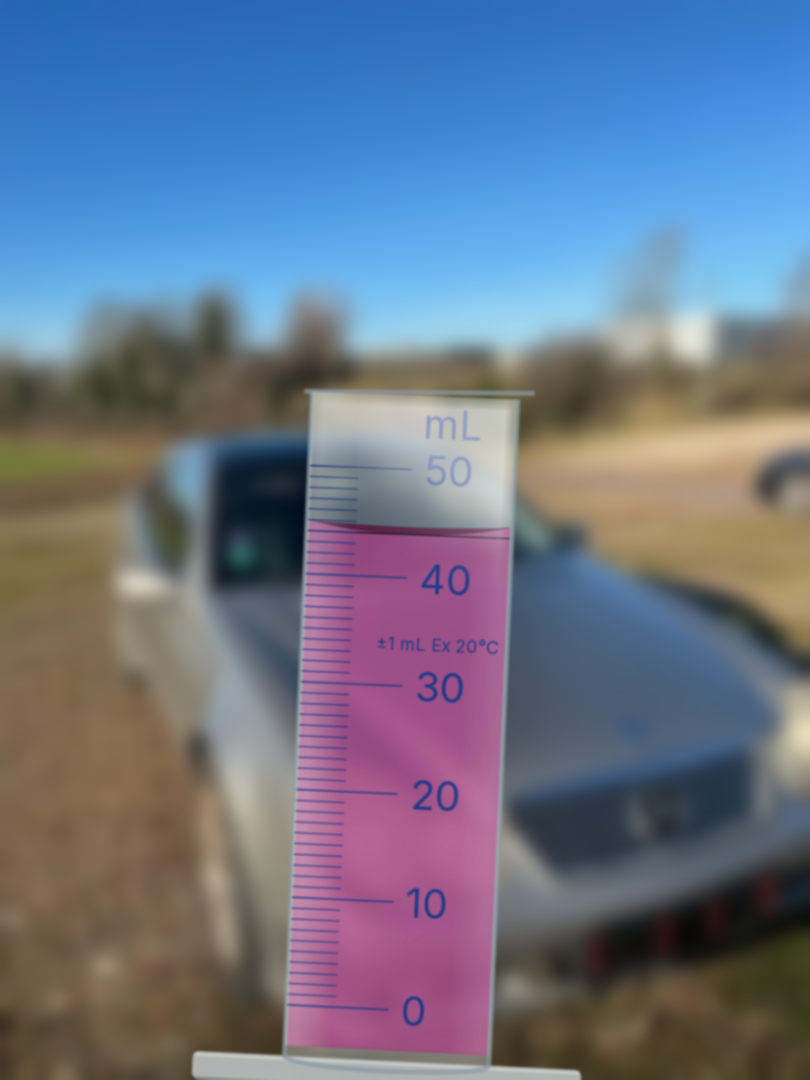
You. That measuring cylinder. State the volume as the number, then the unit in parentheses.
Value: 44 (mL)
